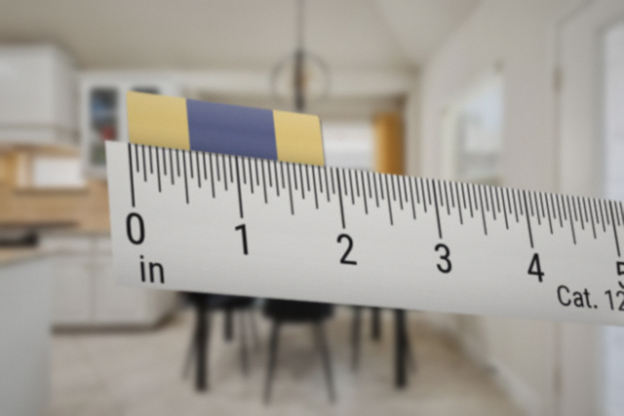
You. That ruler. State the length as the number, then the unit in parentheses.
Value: 1.875 (in)
